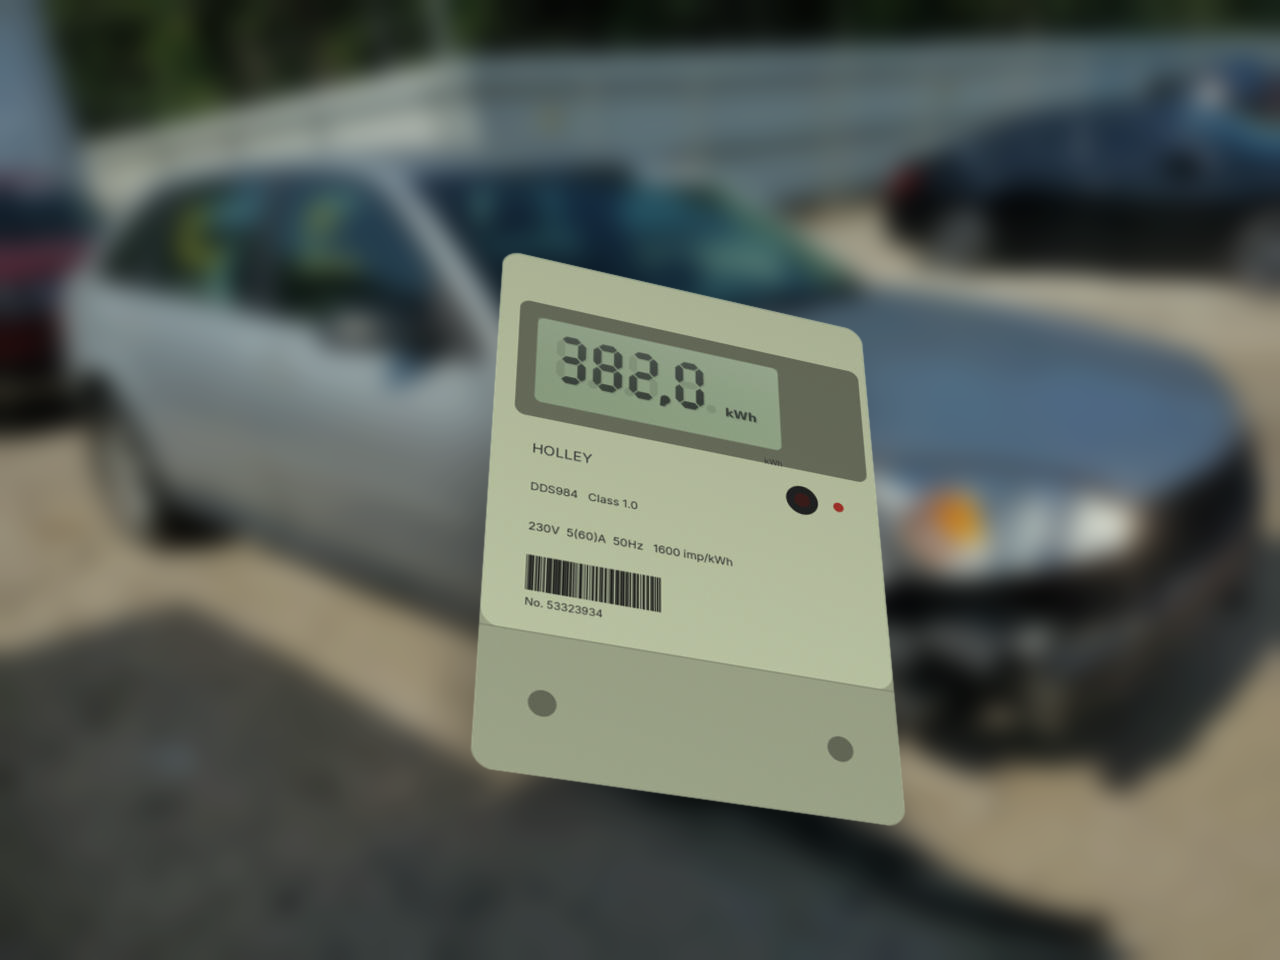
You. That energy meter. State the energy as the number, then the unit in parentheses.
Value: 382.0 (kWh)
